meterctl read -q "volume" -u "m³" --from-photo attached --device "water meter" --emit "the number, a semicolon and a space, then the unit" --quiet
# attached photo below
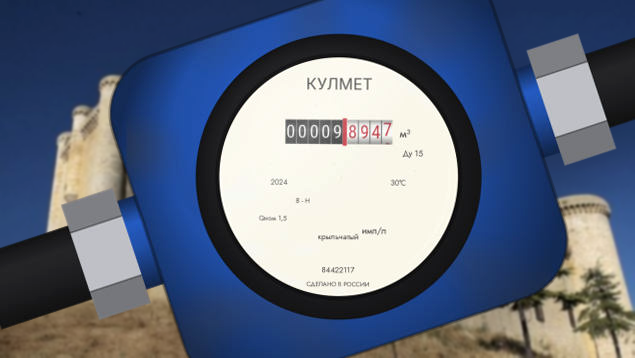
9.8947; m³
